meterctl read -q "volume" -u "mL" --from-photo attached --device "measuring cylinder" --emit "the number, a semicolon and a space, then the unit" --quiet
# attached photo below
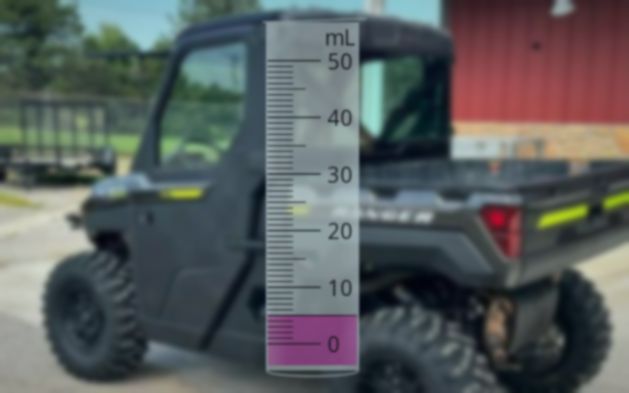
5; mL
